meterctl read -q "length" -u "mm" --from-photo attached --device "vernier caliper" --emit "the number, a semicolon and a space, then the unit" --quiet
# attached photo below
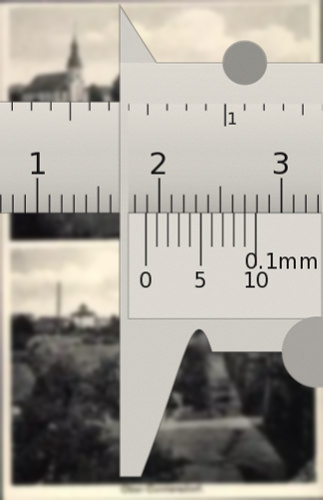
18.9; mm
